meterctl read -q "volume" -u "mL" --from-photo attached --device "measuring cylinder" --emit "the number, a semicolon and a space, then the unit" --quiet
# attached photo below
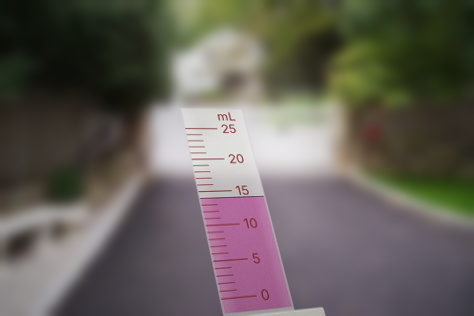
14; mL
